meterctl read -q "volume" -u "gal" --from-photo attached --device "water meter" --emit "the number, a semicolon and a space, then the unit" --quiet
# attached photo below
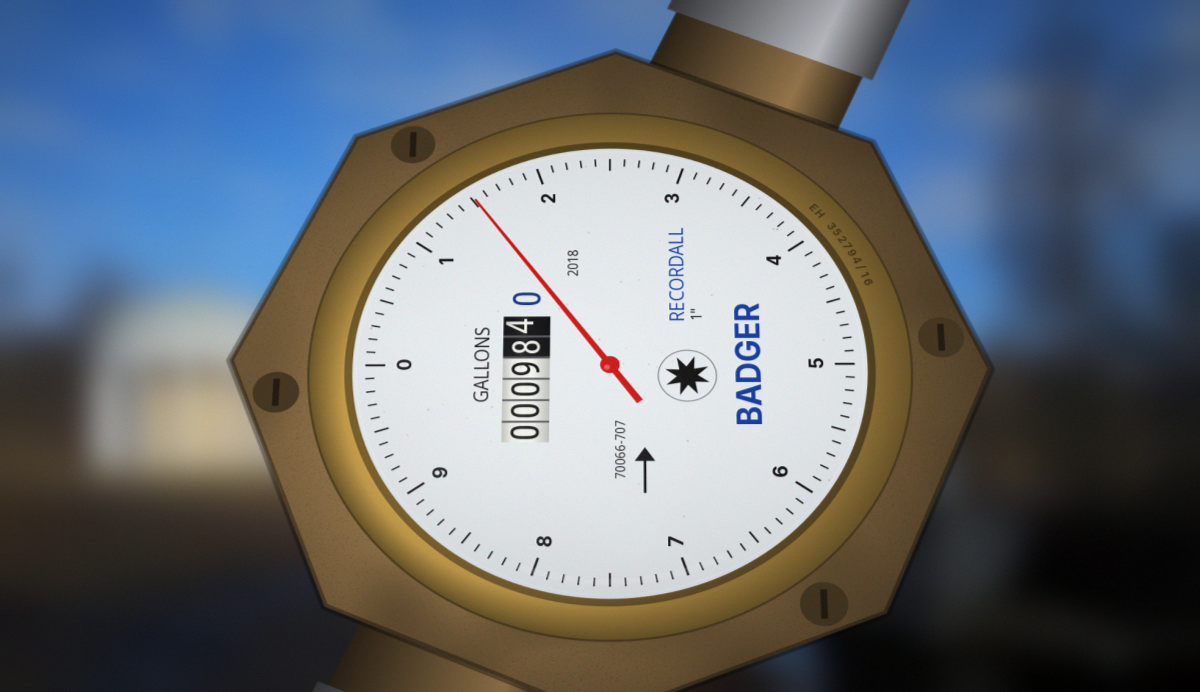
9841.5; gal
